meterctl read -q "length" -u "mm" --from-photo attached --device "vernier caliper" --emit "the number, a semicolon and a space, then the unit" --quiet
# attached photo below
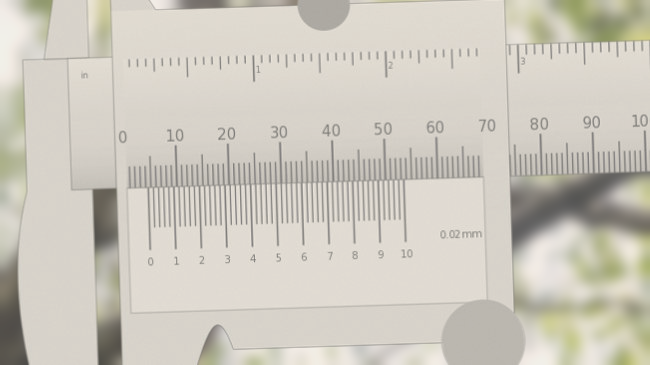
4.5; mm
